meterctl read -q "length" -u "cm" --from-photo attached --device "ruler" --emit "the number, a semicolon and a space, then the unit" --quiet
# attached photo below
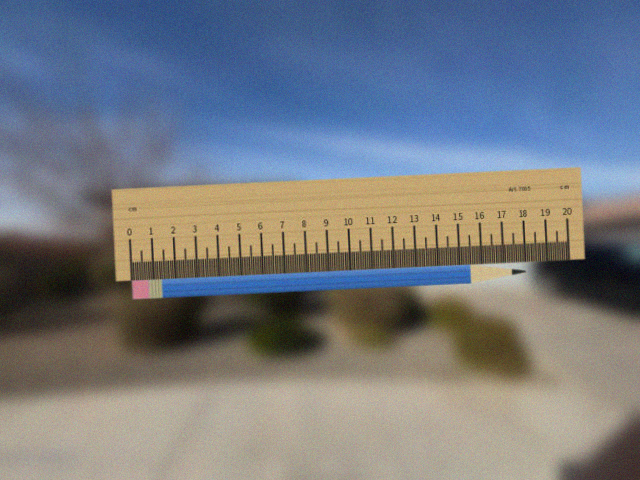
18; cm
